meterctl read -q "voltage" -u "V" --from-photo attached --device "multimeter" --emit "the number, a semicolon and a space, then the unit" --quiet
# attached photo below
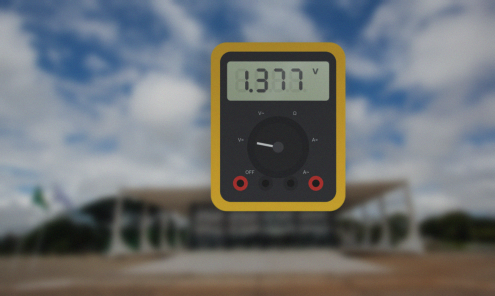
1.377; V
